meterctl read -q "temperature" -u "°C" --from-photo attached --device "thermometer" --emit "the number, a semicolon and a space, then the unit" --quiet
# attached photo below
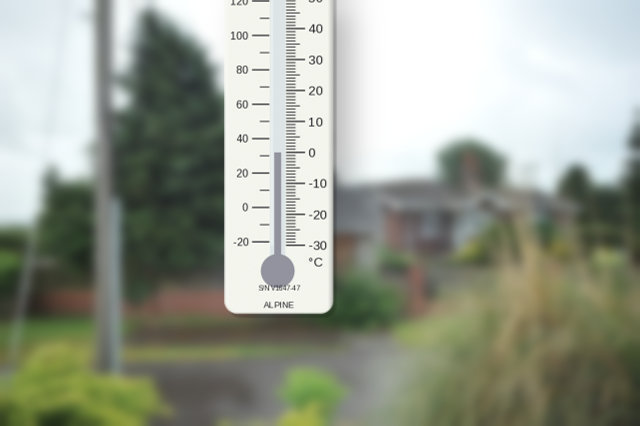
0; °C
